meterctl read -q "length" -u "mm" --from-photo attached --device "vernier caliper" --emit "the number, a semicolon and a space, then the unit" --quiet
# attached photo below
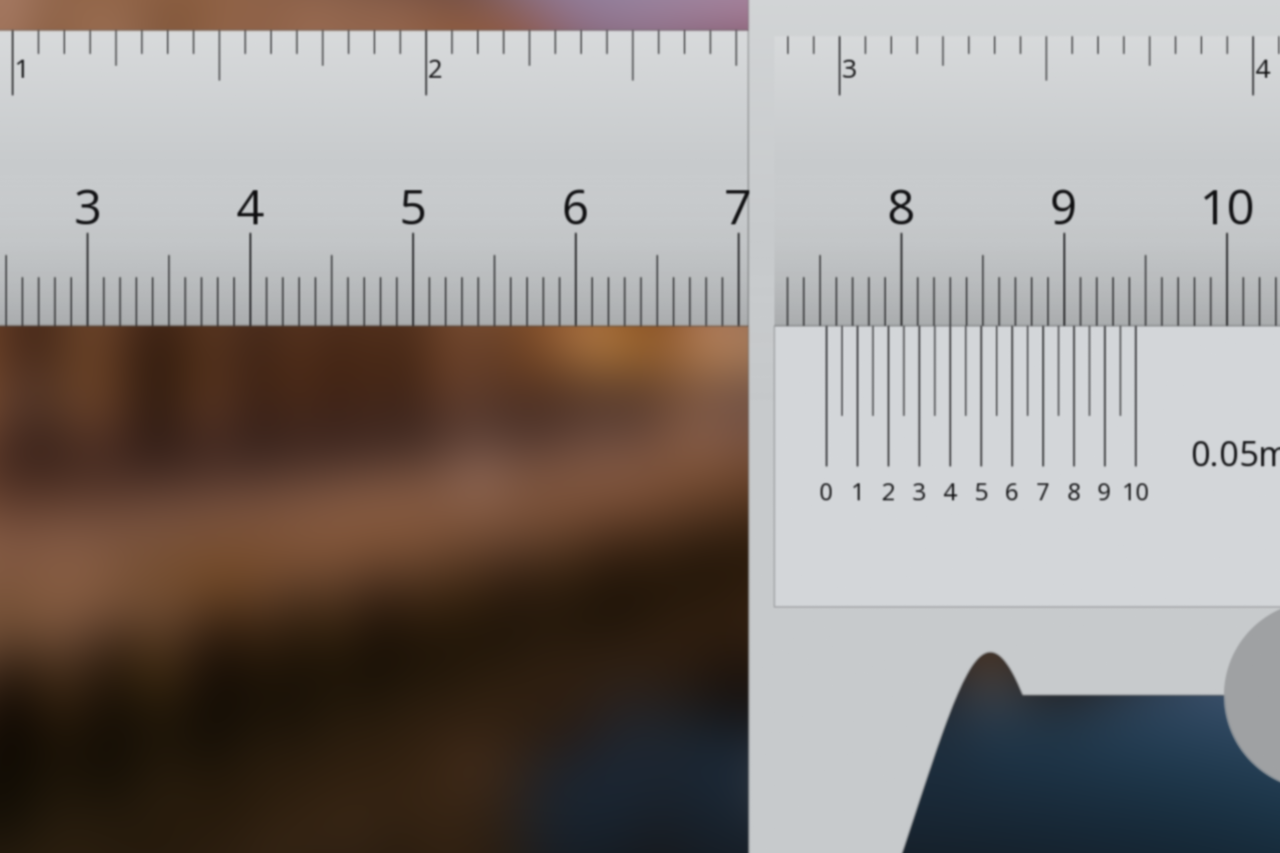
75.4; mm
